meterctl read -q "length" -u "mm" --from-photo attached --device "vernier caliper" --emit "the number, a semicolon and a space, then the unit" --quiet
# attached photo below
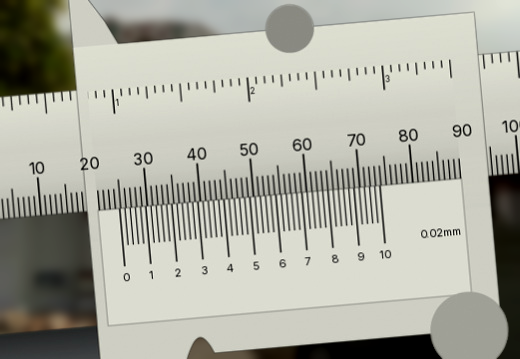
24.8; mm
